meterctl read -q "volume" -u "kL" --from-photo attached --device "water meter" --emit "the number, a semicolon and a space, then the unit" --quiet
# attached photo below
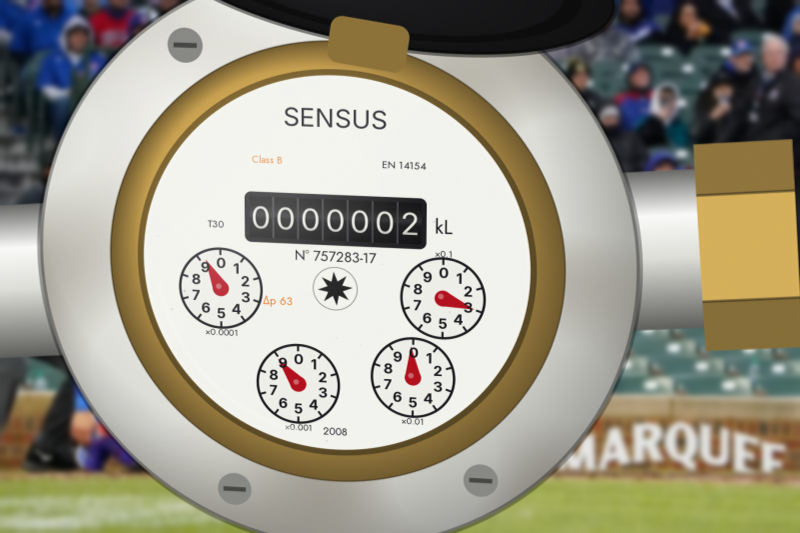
2.2989; kL
